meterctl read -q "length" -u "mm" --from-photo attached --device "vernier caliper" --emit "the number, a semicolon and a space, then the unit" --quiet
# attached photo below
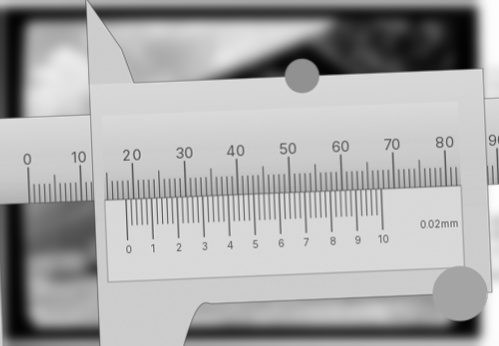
18.5; mm
